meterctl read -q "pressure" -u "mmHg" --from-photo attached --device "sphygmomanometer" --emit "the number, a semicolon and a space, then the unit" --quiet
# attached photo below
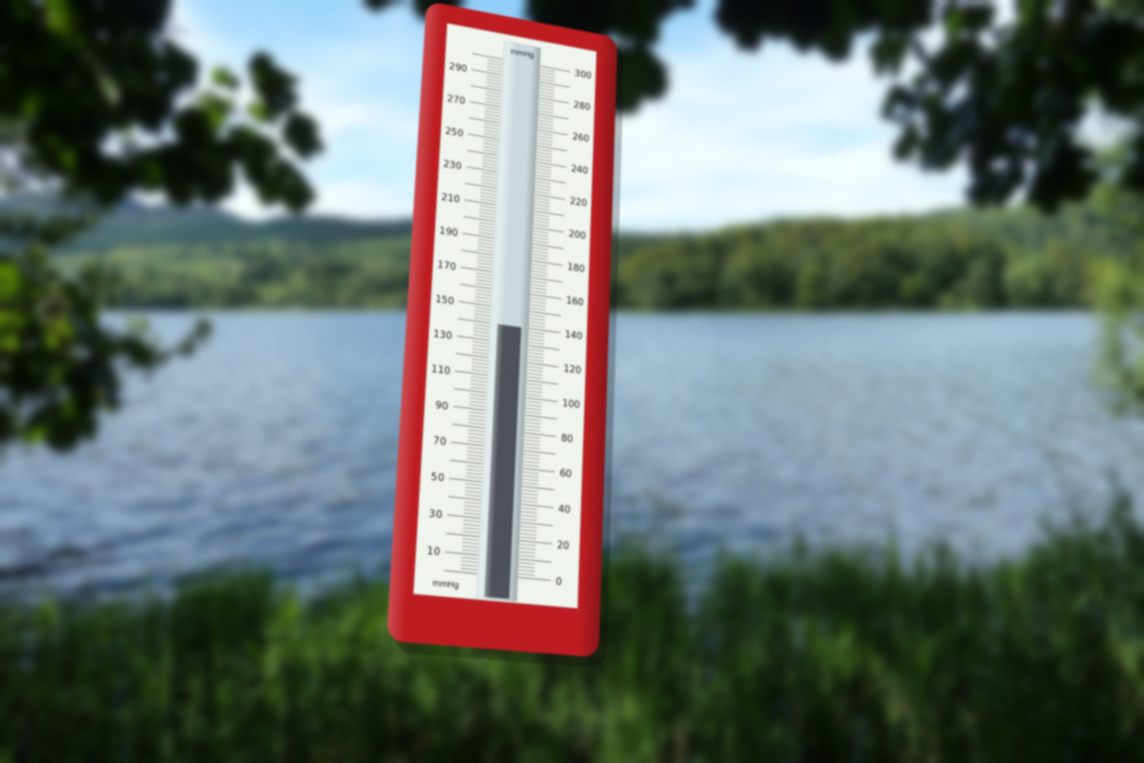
140; mmHg
